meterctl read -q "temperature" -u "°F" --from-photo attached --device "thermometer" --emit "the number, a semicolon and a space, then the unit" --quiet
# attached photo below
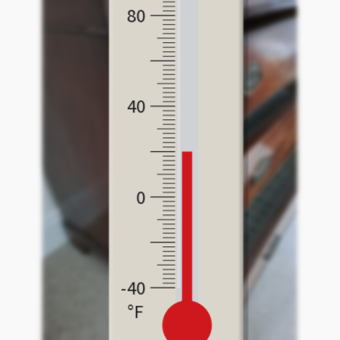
20; °F
